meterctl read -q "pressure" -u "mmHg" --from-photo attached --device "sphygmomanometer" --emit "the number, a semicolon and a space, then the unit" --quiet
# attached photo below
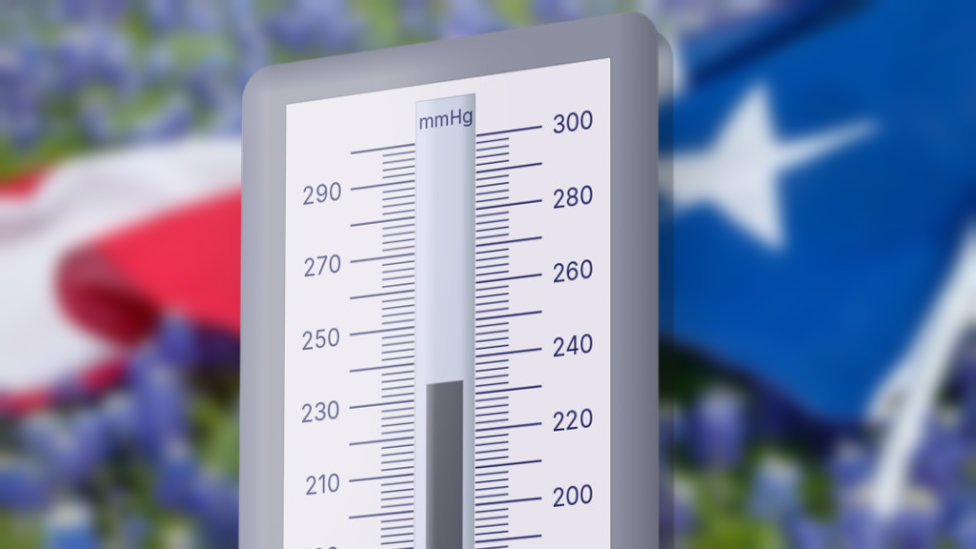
234; mmHg
